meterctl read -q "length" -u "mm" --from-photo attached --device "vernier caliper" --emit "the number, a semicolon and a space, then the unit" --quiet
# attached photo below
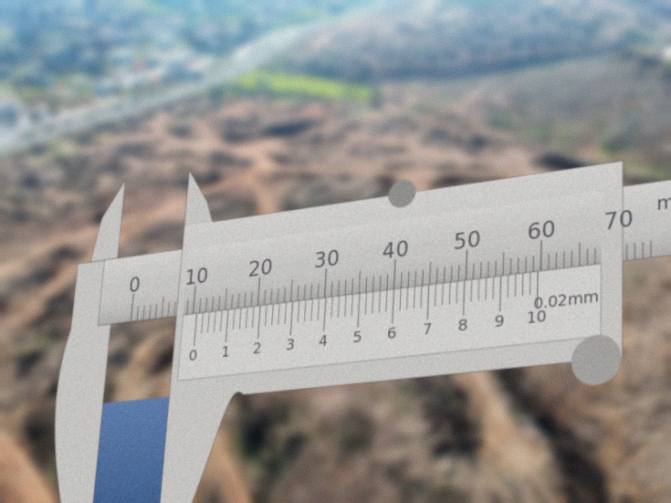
10.6; mm
